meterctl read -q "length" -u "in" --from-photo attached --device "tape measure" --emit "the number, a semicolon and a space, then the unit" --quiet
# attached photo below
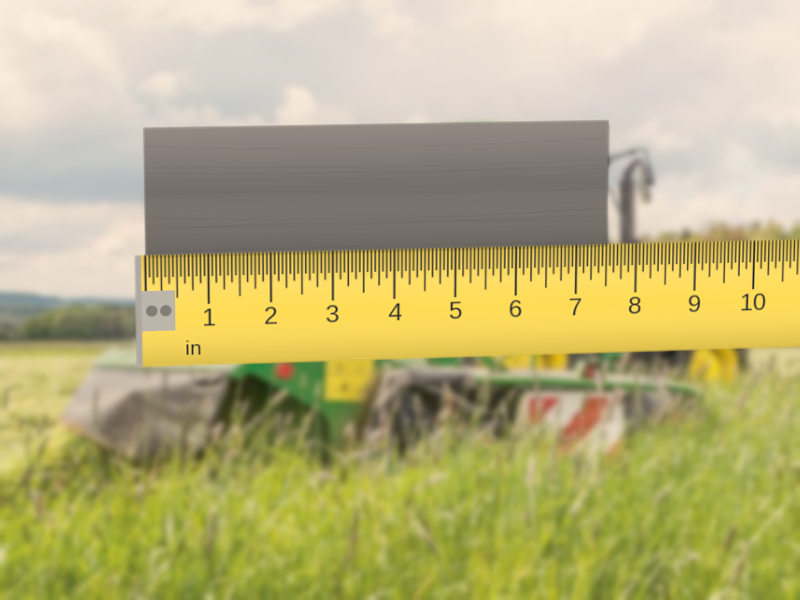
7.5; in
